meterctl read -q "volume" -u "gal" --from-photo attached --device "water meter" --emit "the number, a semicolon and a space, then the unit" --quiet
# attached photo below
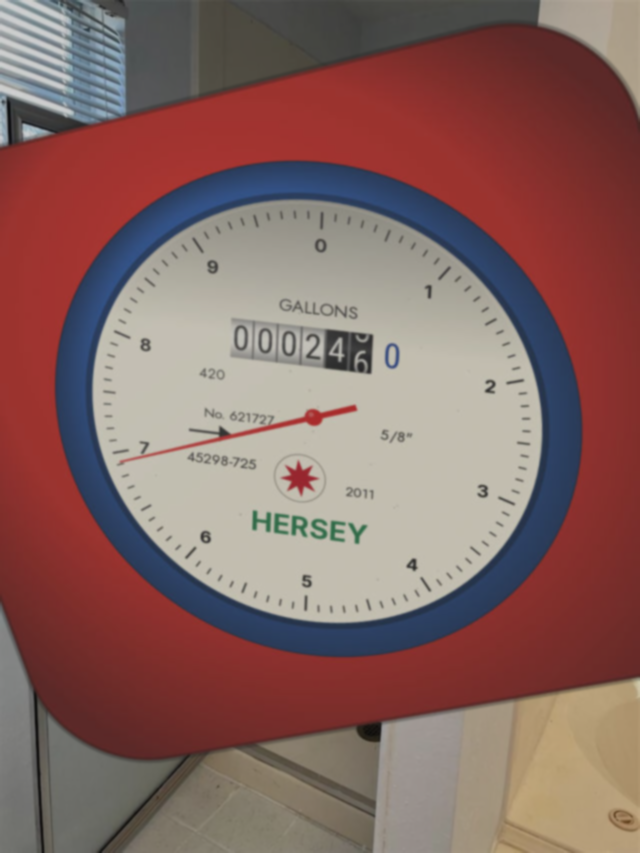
2456.9; gal
